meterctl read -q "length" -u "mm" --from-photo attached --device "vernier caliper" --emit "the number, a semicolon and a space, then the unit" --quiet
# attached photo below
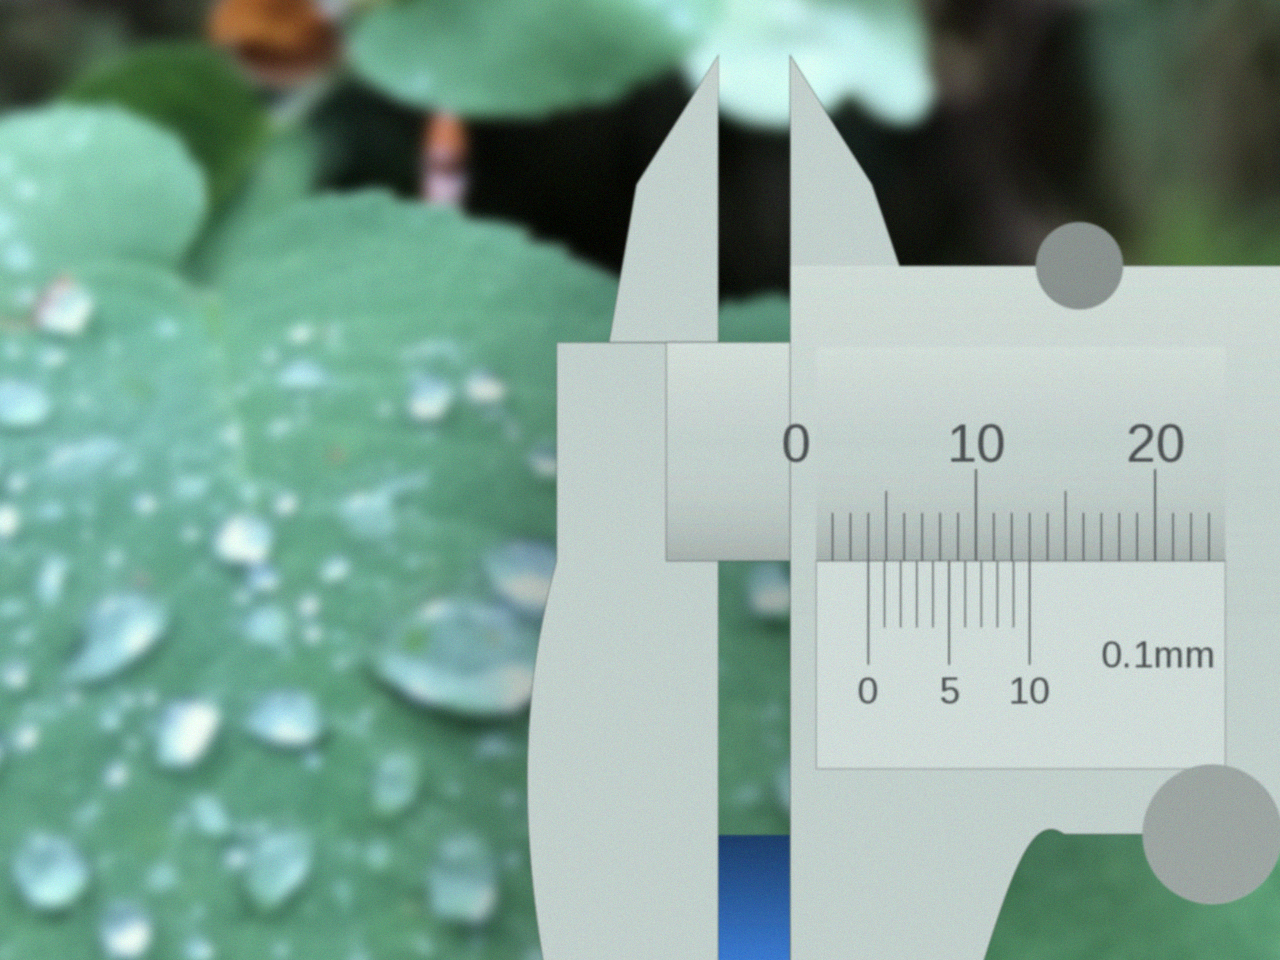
4.0; mm
